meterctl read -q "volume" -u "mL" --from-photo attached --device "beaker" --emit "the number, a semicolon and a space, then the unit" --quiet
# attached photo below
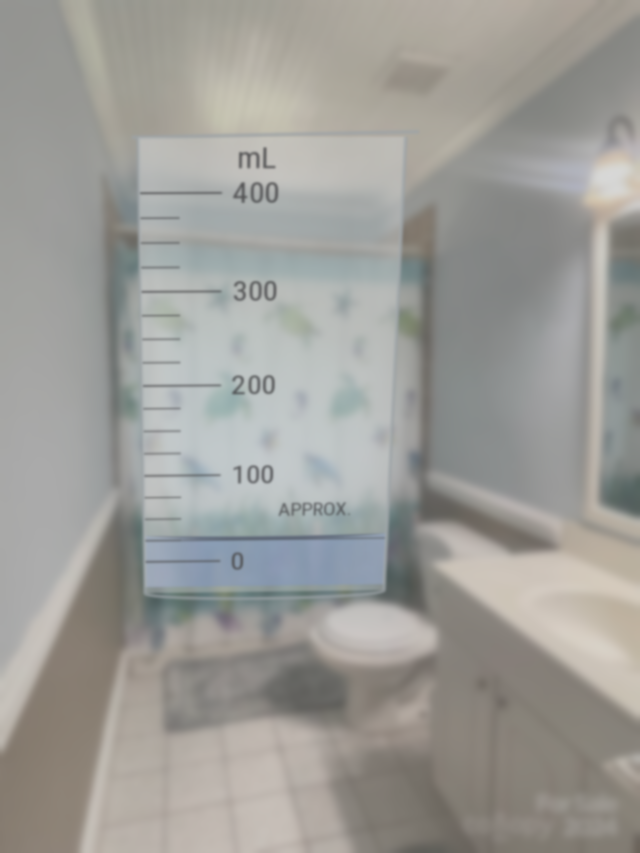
25; mL
